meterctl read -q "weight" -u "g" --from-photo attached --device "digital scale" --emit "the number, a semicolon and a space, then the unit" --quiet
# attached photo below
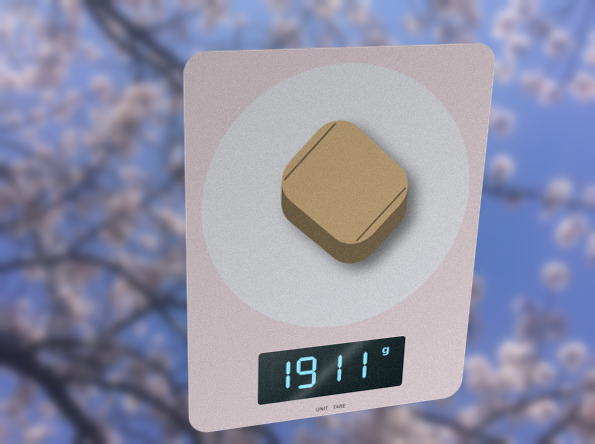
1911; g
